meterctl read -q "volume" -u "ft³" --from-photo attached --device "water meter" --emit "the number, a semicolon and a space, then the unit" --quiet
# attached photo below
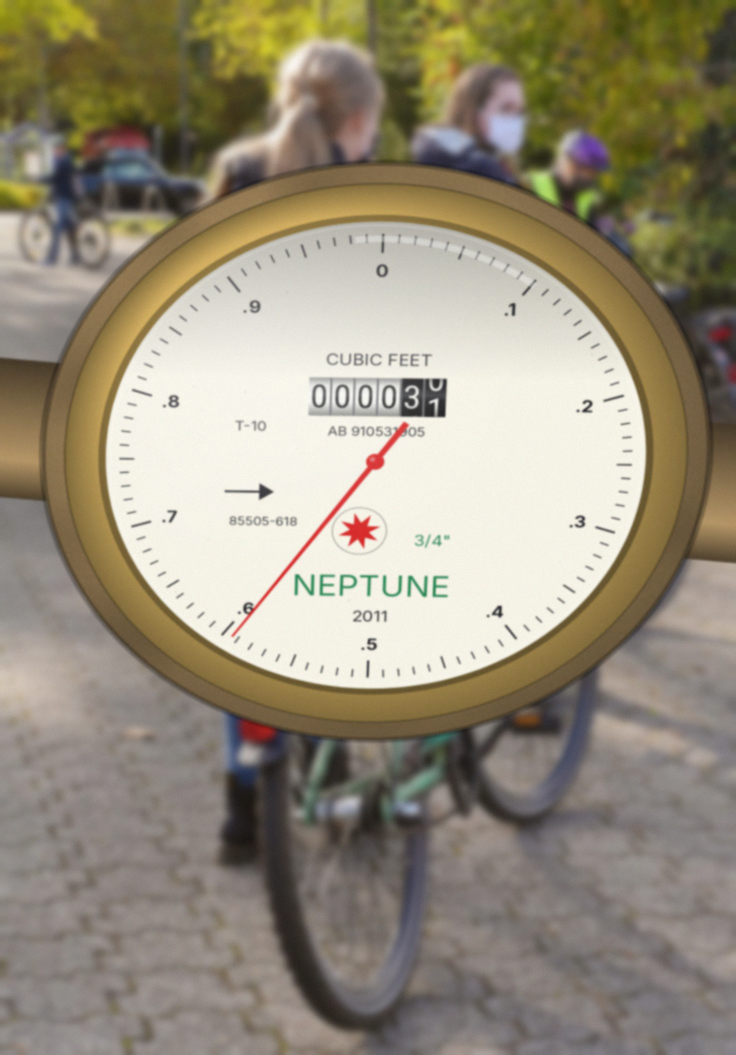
30.59; ft³
